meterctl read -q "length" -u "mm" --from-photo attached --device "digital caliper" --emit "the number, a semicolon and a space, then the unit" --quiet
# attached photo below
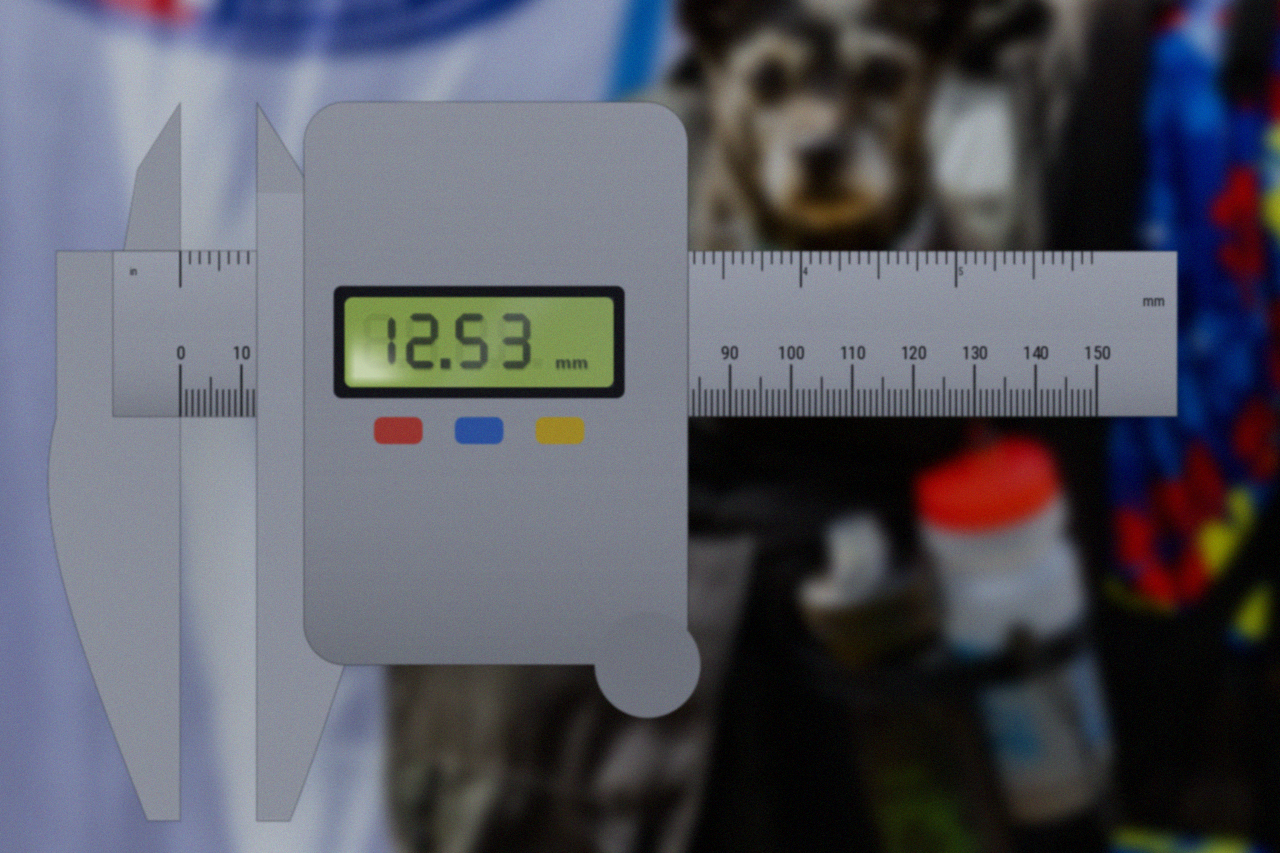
12.53; mm
